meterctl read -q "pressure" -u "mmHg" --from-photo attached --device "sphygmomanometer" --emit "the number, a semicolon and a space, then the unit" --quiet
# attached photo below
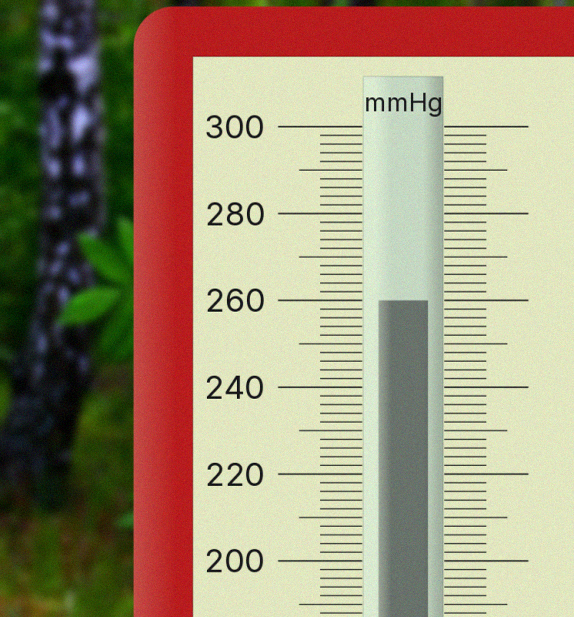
260; mmHg
